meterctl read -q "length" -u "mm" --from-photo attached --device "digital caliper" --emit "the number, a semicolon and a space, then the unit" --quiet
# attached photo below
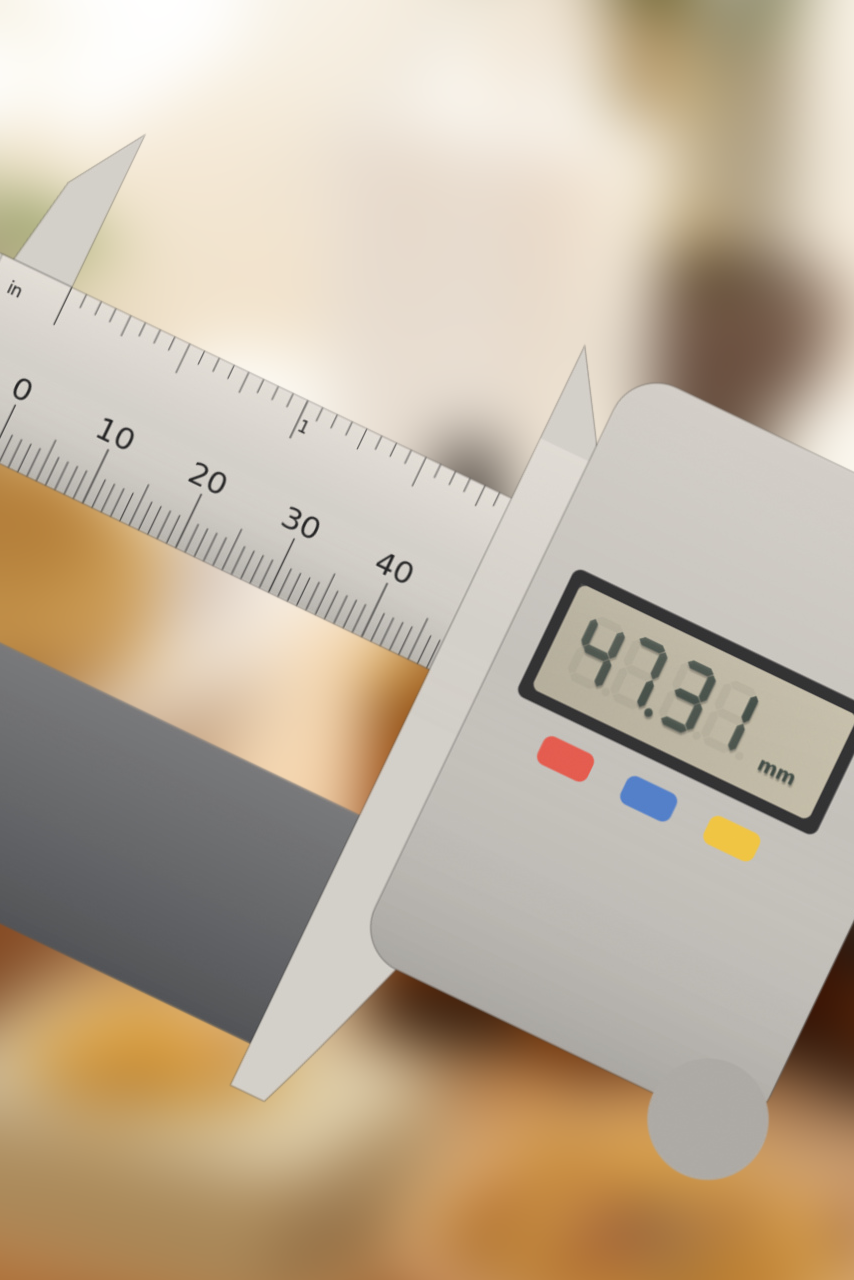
47.31; mm
